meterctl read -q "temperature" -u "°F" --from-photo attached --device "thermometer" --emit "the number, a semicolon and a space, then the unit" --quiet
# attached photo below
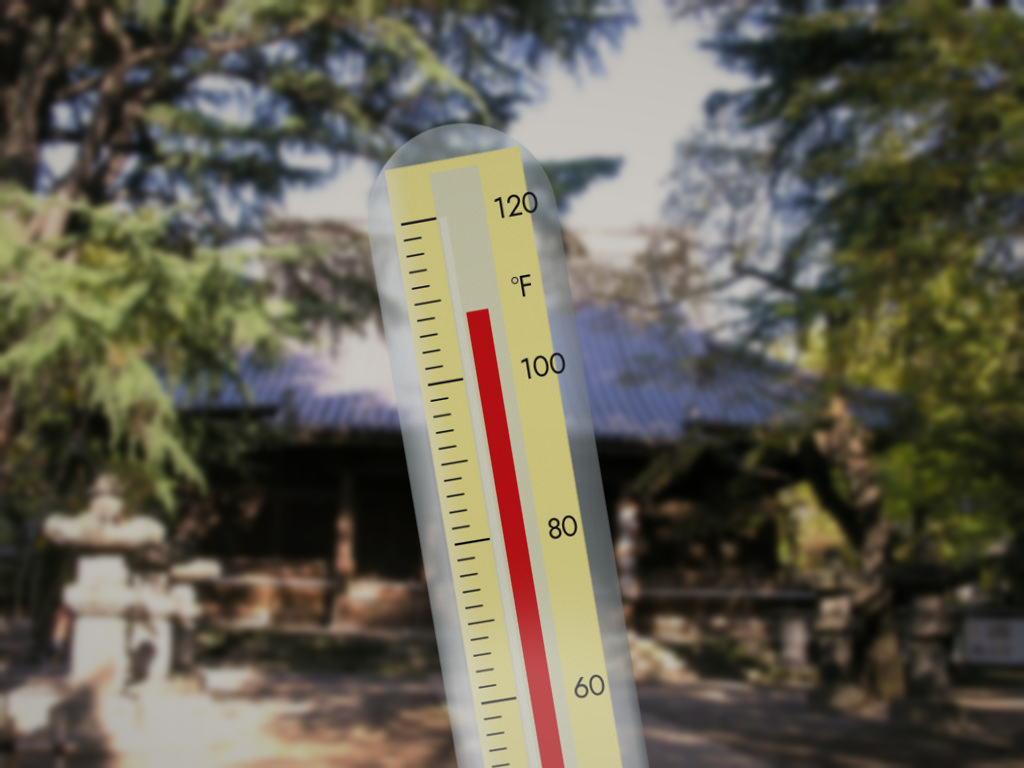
108; °F
